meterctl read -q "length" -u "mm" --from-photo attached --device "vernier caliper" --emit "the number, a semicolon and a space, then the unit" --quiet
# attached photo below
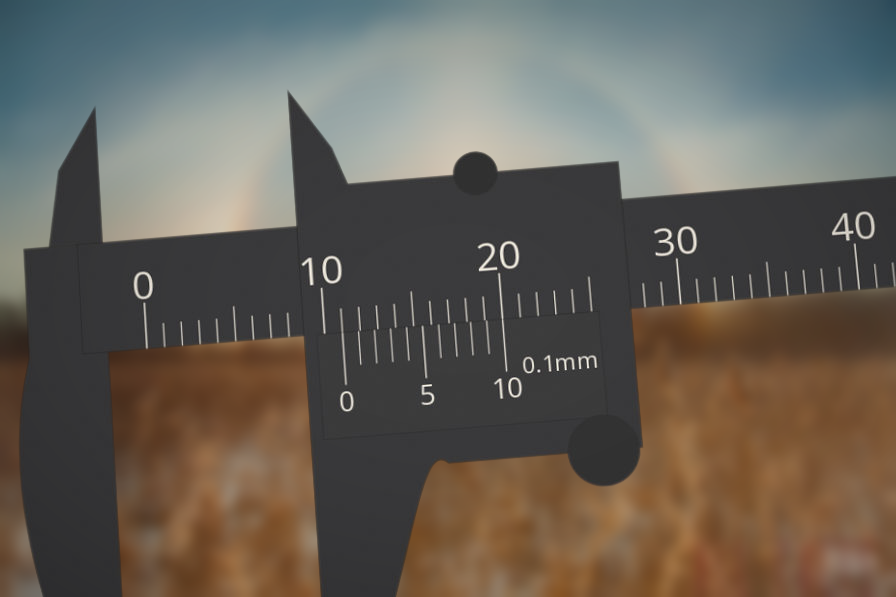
11.0; mm
